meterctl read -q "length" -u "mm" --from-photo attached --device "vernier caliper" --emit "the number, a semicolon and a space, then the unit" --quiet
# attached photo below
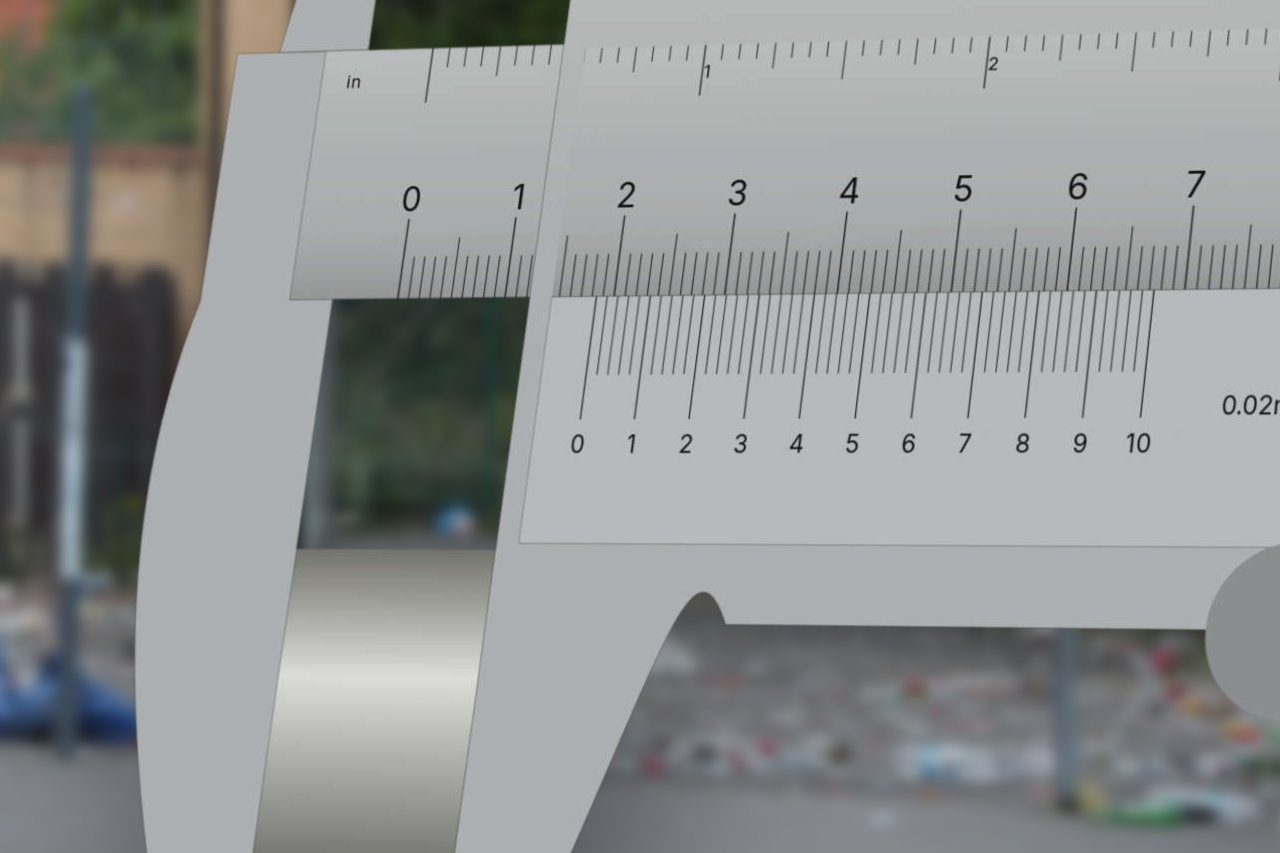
18.4; mm
